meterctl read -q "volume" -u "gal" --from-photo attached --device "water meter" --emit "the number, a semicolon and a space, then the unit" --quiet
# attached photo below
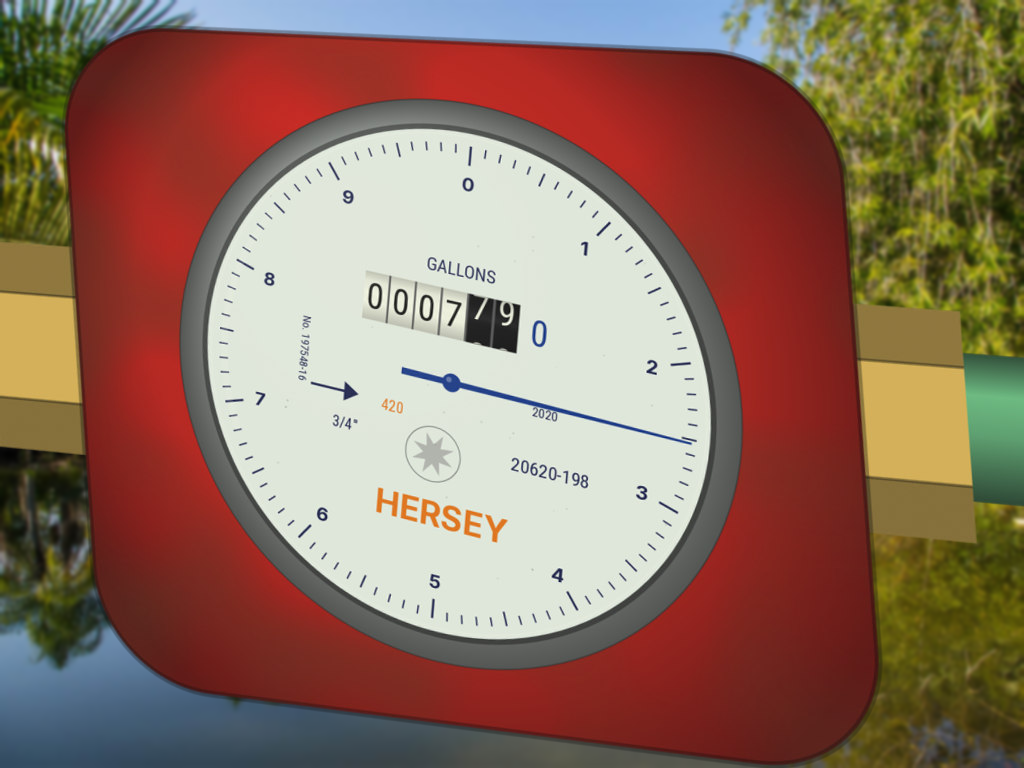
7792.5; gal
